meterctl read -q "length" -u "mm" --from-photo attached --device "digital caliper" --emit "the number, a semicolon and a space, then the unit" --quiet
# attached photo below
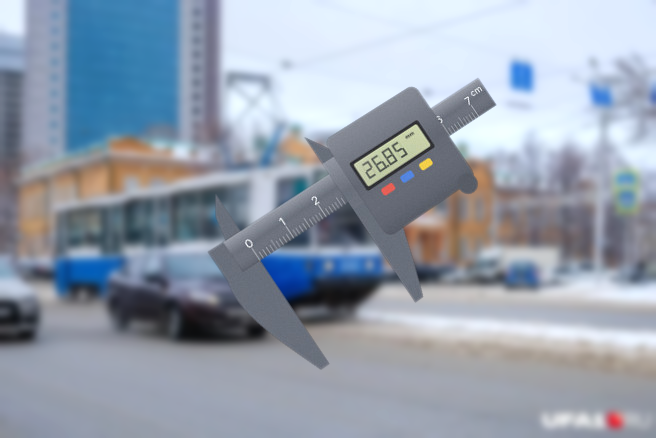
26.85; mm
